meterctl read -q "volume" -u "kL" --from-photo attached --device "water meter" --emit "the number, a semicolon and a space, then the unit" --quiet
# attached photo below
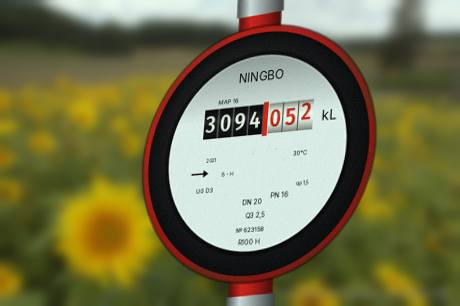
3094.052; kL
